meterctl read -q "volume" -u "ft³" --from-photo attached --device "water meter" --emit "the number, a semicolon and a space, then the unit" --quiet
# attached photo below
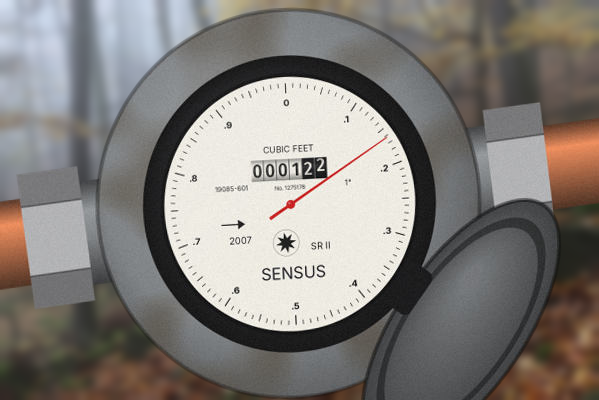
122.16; ft³
